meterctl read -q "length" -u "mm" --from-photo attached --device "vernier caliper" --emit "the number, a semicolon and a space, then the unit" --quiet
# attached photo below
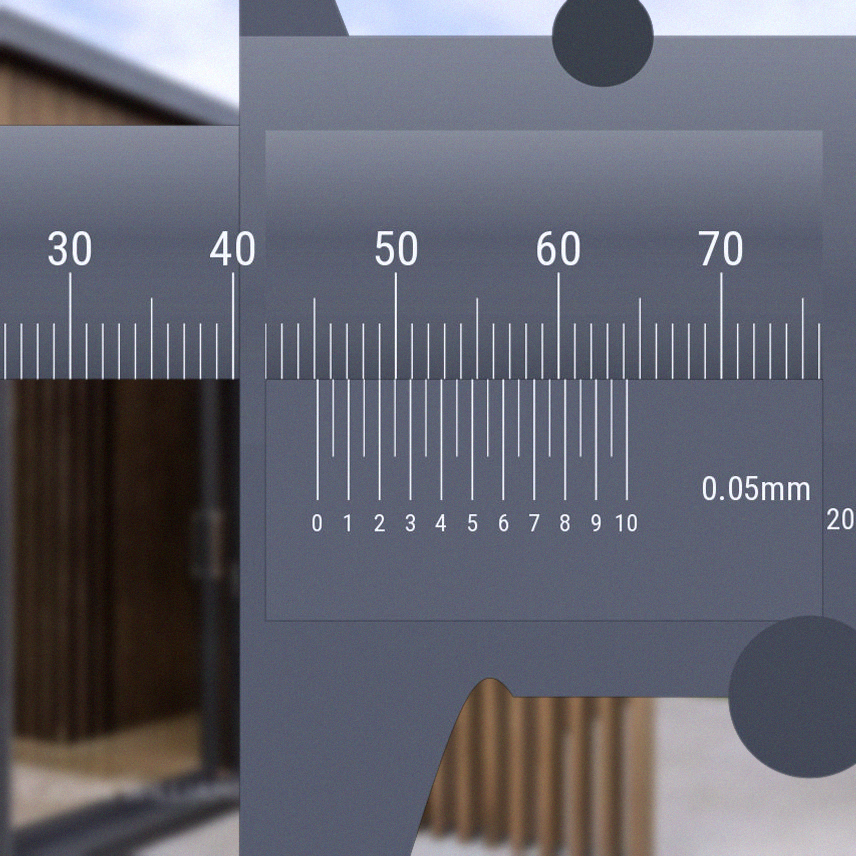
45.2; mm
